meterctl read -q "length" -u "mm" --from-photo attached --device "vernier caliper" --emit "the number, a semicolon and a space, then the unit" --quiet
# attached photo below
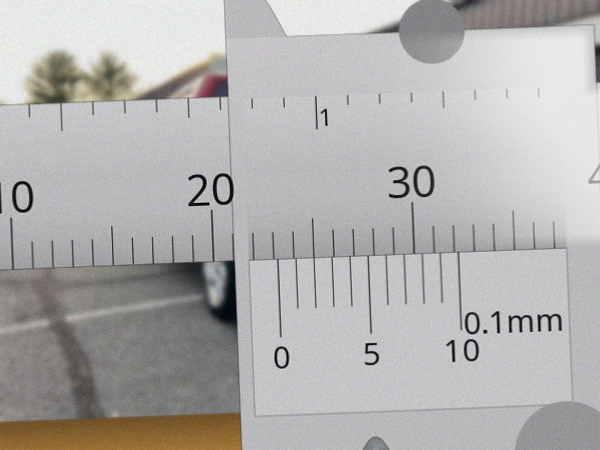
23.2; mm
